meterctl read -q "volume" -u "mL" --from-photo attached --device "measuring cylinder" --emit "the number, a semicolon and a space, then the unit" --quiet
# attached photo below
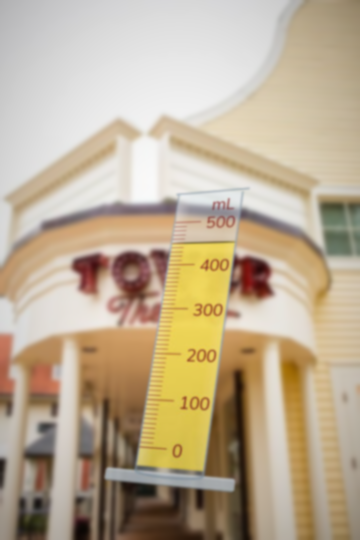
450; mL
